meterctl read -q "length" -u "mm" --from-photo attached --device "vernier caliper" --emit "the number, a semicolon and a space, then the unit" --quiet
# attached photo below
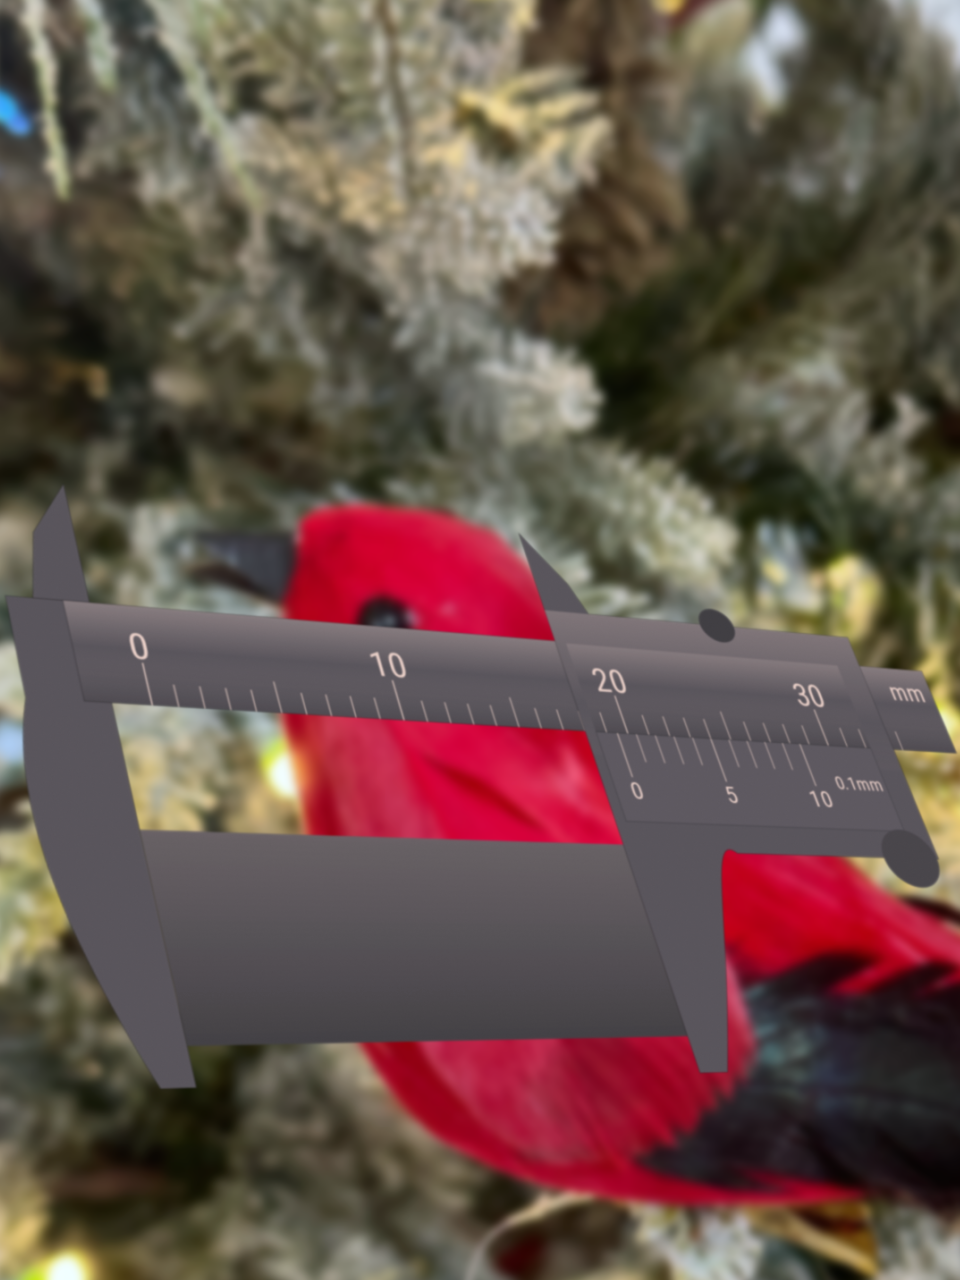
19.5; mm
